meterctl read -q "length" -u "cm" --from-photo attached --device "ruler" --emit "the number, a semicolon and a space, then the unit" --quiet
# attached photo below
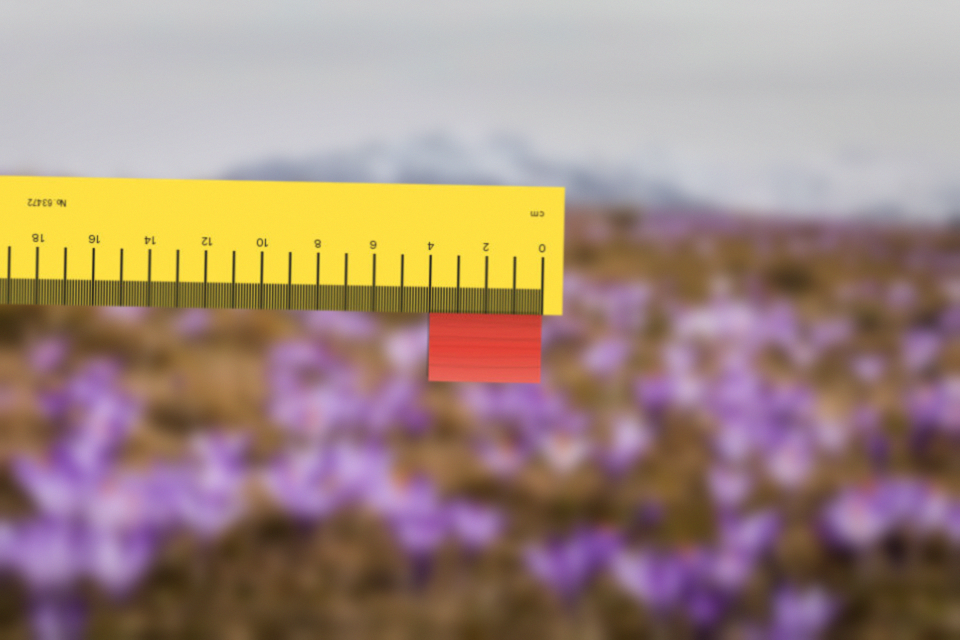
4; cm
